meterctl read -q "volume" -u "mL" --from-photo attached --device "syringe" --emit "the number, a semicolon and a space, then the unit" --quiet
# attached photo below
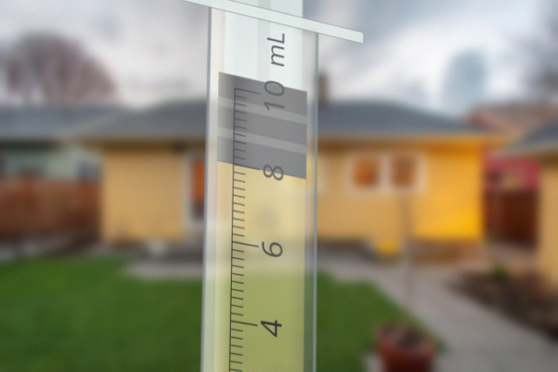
8; mL
